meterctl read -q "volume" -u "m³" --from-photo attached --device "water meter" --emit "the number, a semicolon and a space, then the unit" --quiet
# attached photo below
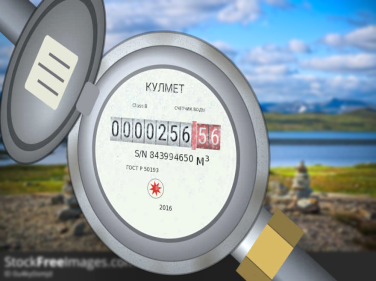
256.56; m³
